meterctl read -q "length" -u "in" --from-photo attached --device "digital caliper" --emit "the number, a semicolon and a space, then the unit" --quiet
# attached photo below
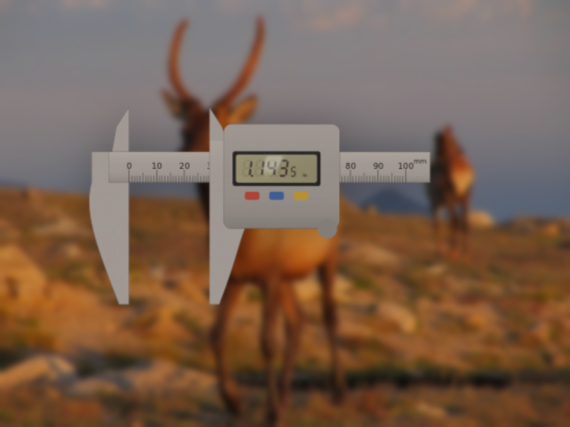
1.1435; in
